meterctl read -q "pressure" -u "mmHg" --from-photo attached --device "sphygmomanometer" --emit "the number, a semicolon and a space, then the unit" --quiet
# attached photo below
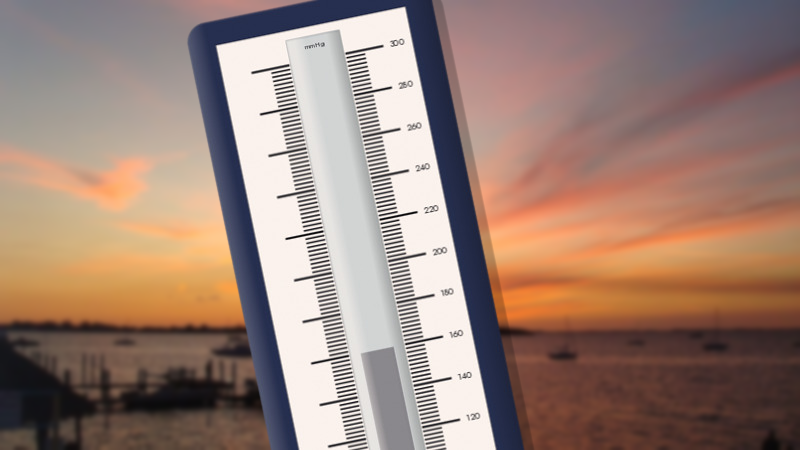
160; mmHg
